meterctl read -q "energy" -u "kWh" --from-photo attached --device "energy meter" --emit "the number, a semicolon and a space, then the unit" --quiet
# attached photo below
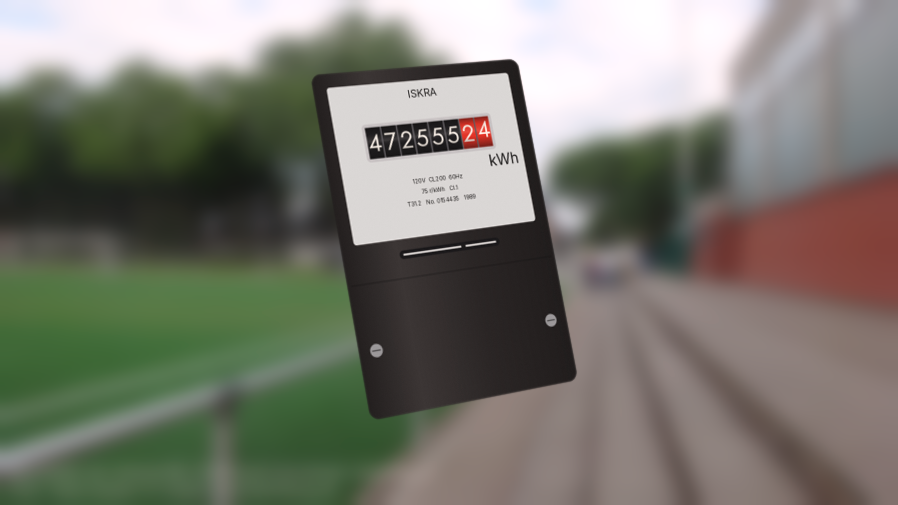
472555.24; kWh
